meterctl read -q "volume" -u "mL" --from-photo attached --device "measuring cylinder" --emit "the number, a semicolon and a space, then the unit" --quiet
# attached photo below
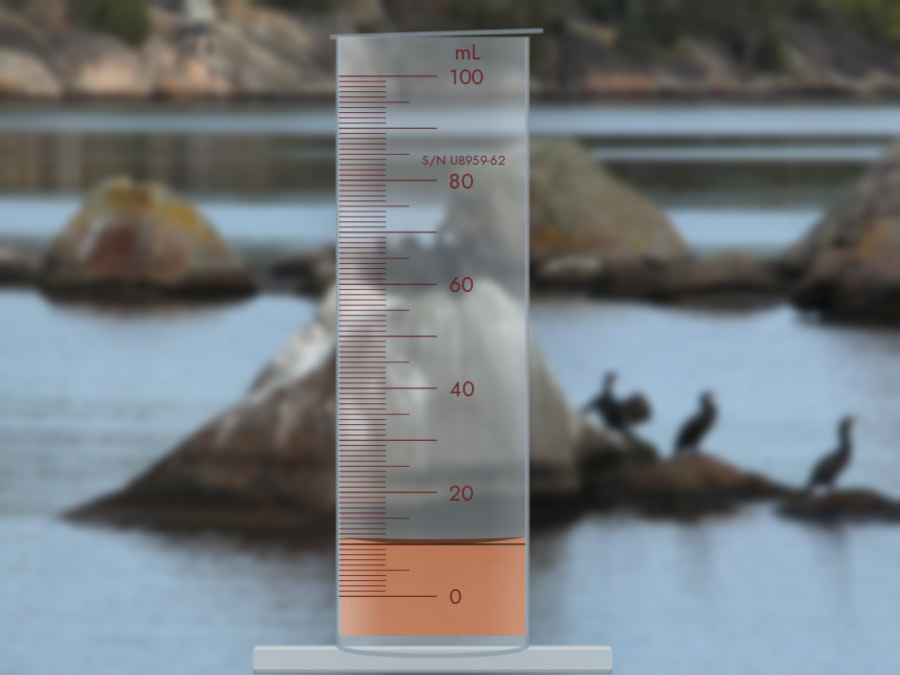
10; mL
